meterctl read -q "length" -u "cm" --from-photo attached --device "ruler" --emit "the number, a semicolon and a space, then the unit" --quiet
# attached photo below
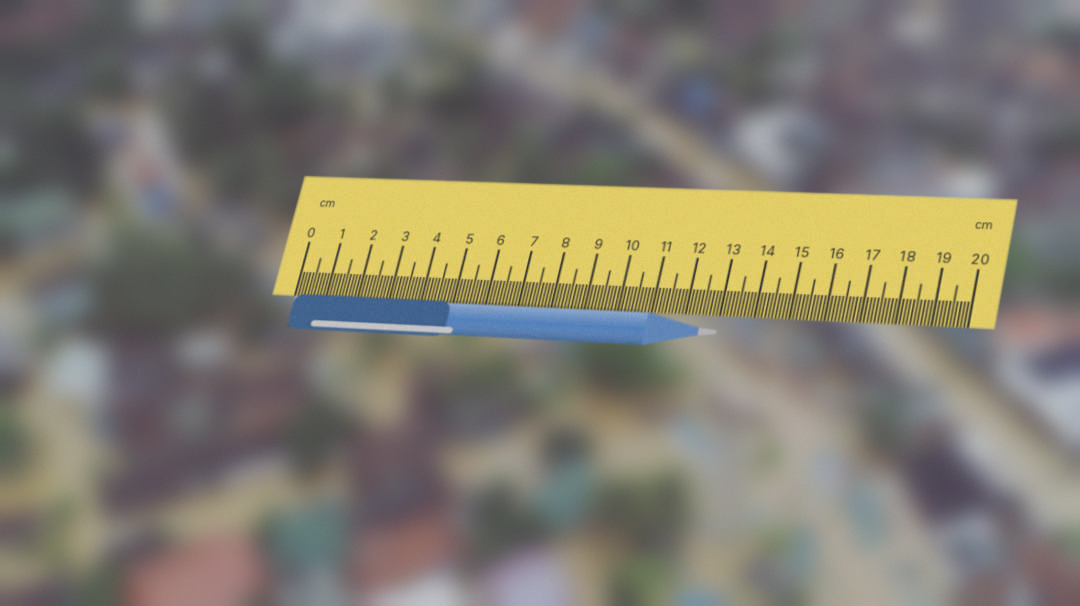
13; cm
